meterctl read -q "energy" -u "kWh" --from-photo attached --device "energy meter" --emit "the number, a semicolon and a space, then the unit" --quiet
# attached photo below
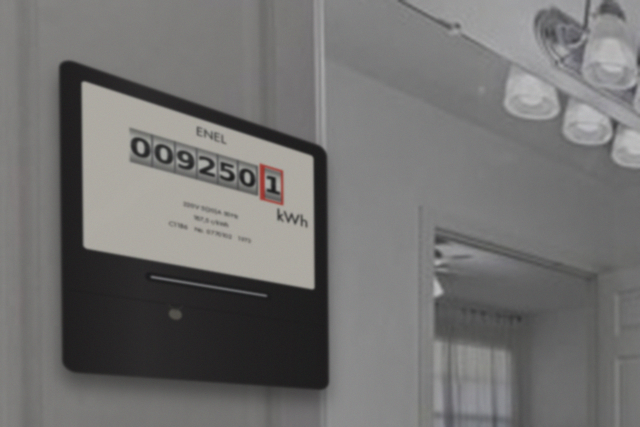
9250.1; kWh
